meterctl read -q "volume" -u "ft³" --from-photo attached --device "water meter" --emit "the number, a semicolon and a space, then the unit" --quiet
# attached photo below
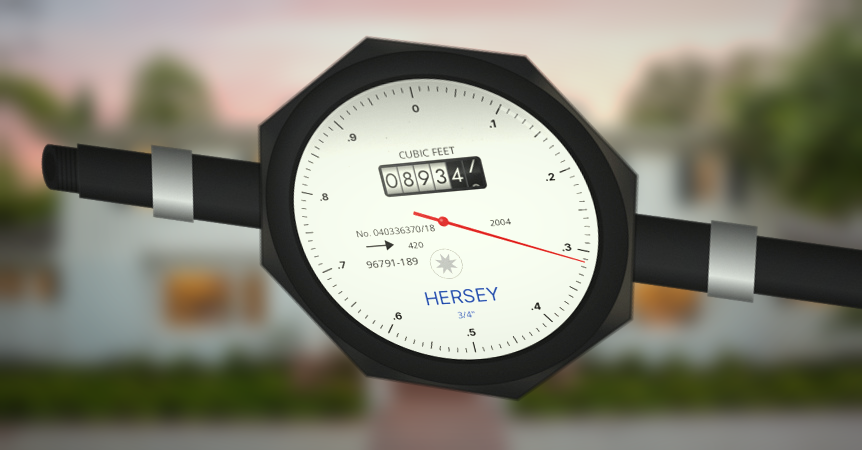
89347.31; ft³
